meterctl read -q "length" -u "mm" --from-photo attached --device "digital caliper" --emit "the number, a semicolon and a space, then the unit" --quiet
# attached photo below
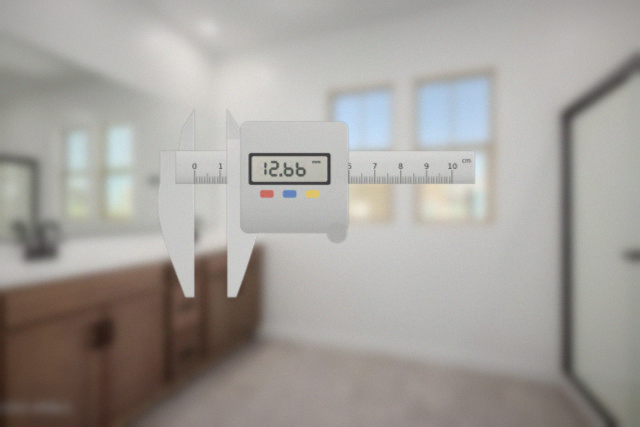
12.66; mm
